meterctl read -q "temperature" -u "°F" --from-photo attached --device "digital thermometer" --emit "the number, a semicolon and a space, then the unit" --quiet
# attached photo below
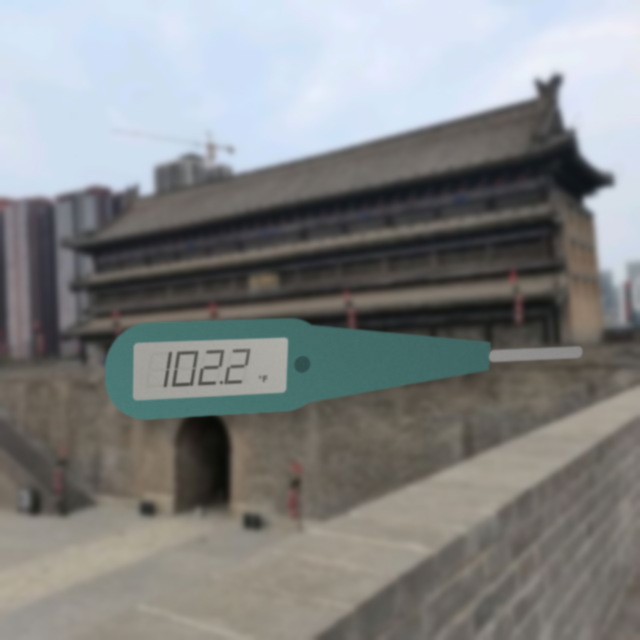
102.2; °F
